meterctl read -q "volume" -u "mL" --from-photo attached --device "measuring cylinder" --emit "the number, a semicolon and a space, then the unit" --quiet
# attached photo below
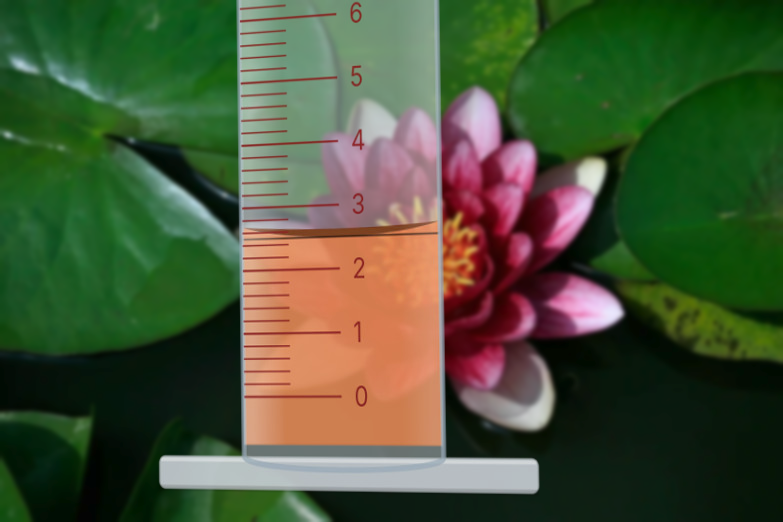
2.5; mL
